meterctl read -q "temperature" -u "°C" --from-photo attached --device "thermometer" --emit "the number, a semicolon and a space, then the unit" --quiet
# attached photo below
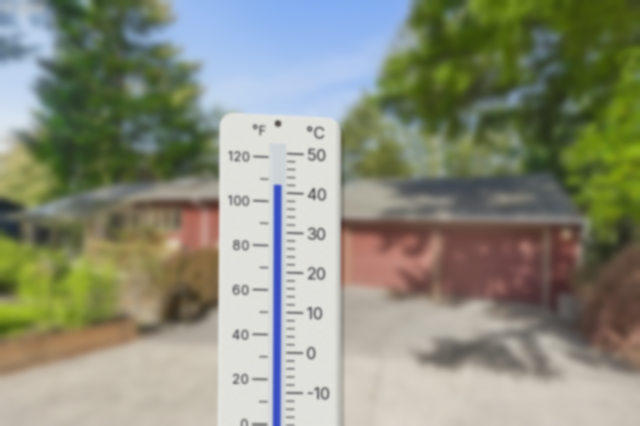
42; °C
